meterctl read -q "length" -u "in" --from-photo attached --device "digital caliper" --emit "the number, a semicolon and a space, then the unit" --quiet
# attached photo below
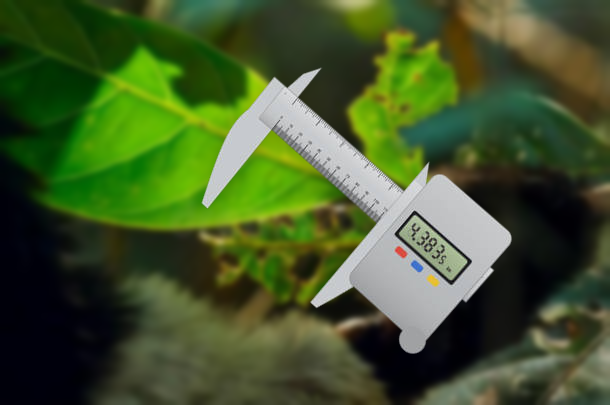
4.3835; in
